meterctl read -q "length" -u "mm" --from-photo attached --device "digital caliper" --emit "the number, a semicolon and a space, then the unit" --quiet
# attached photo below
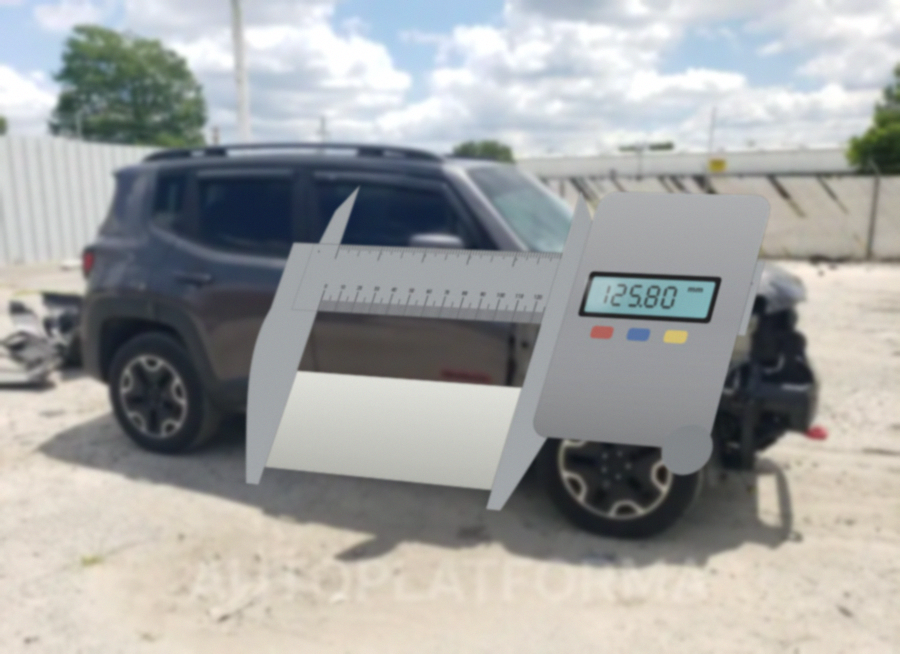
125.80; mm
